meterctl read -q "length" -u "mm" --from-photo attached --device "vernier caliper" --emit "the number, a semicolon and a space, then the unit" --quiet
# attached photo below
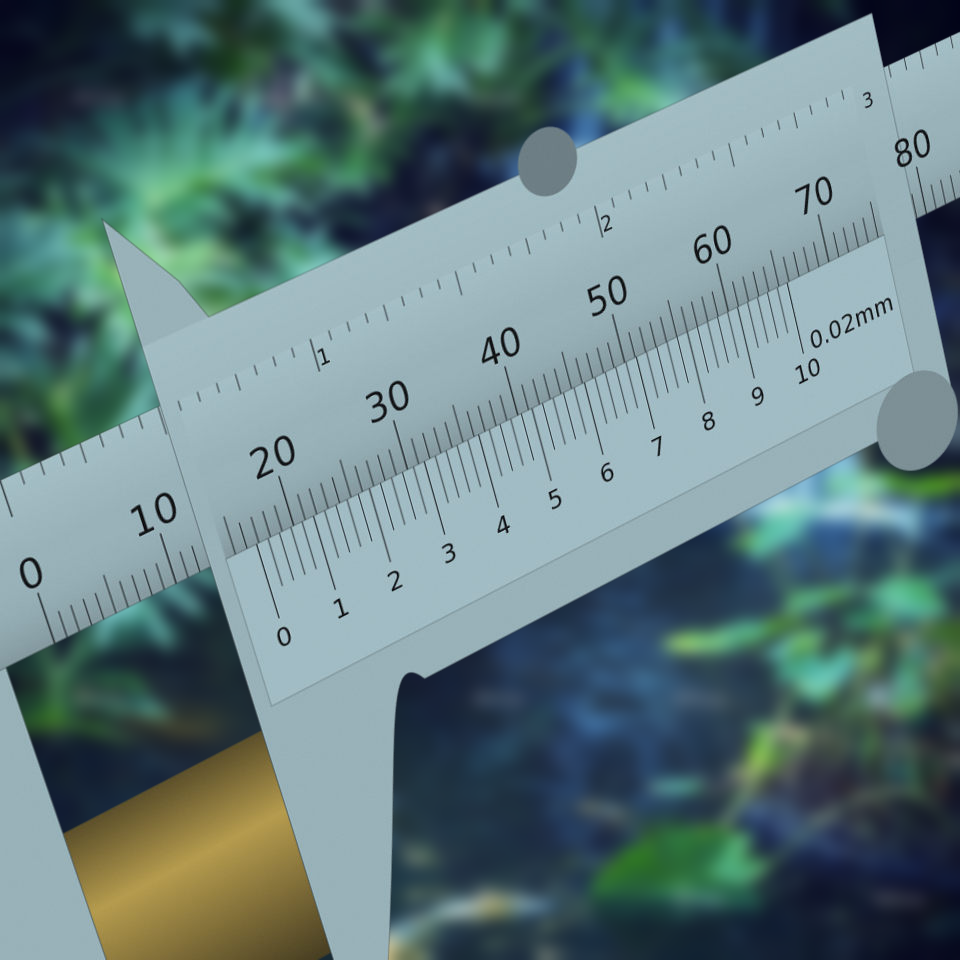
16.8; mm
